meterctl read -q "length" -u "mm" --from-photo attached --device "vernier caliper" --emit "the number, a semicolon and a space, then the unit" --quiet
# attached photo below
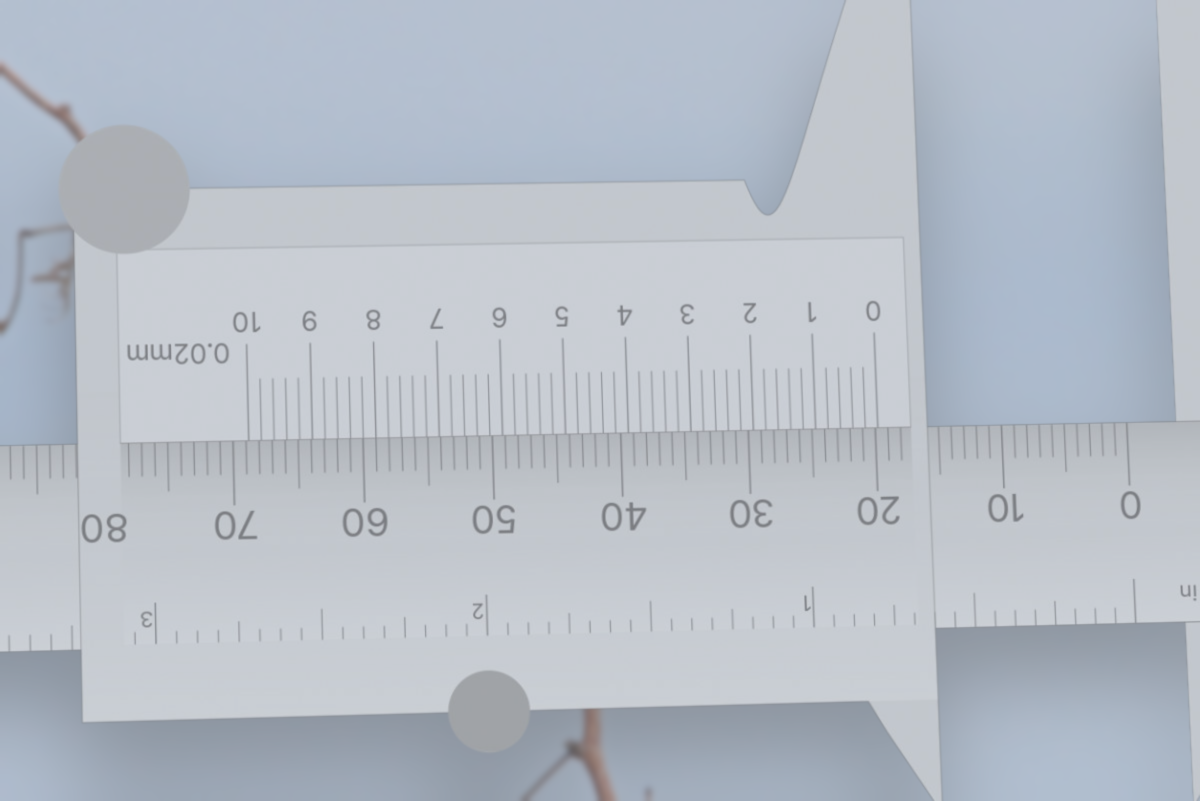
19.8; mm
